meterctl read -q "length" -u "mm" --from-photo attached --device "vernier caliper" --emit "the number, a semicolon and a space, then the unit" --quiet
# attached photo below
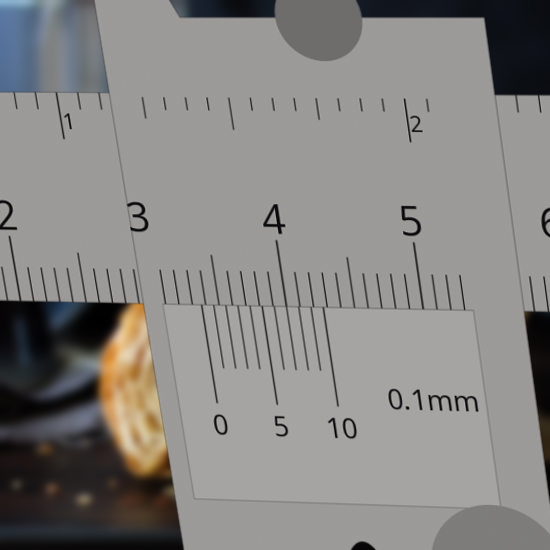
33.7; mm
